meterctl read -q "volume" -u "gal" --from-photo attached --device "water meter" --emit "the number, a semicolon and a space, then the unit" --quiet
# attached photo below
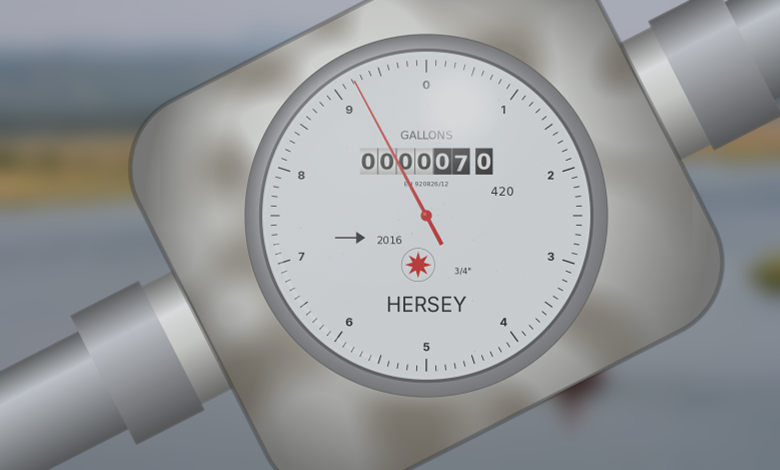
69.2; gal
